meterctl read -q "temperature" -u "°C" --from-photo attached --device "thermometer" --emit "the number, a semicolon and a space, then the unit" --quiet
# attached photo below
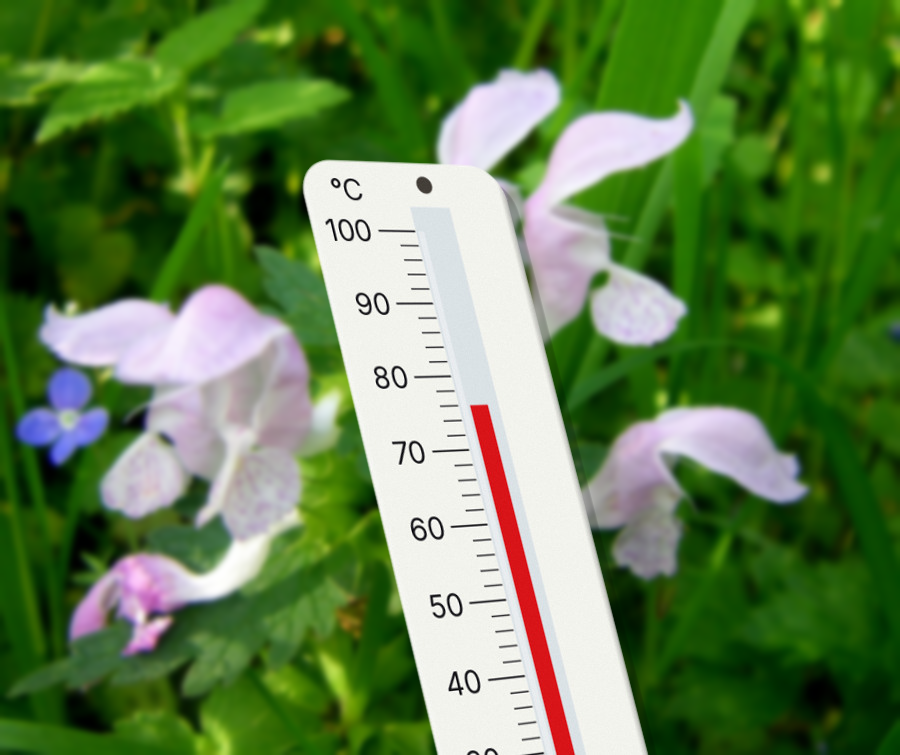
76; °C
